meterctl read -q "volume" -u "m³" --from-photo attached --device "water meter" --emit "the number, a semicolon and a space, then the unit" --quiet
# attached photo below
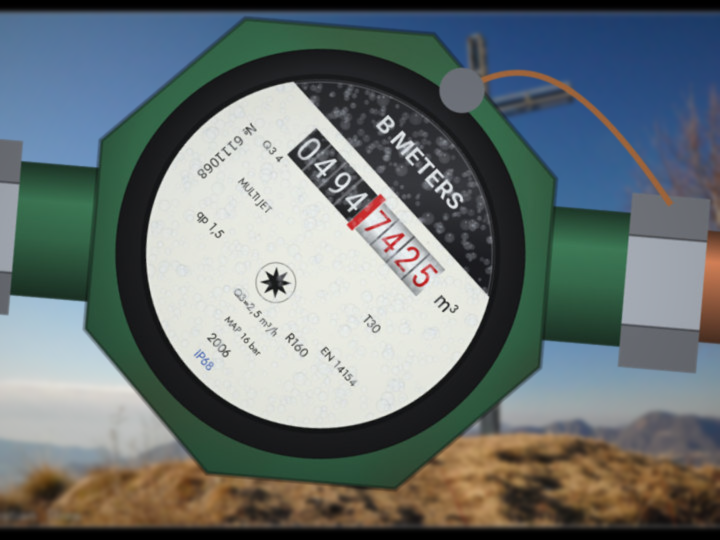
494.7425; m³
